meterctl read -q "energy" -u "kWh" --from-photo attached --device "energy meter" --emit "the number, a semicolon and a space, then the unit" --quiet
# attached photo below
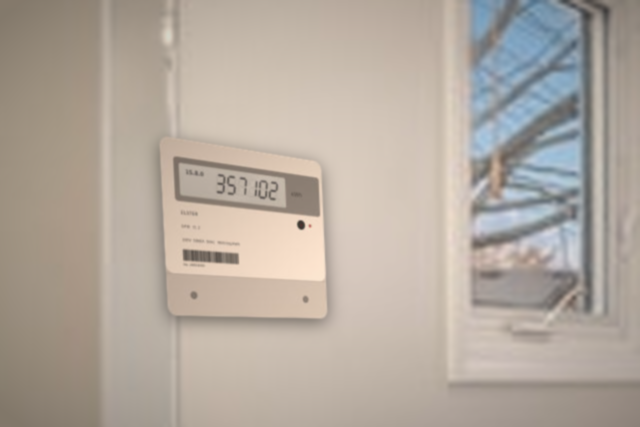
357102; kWh
